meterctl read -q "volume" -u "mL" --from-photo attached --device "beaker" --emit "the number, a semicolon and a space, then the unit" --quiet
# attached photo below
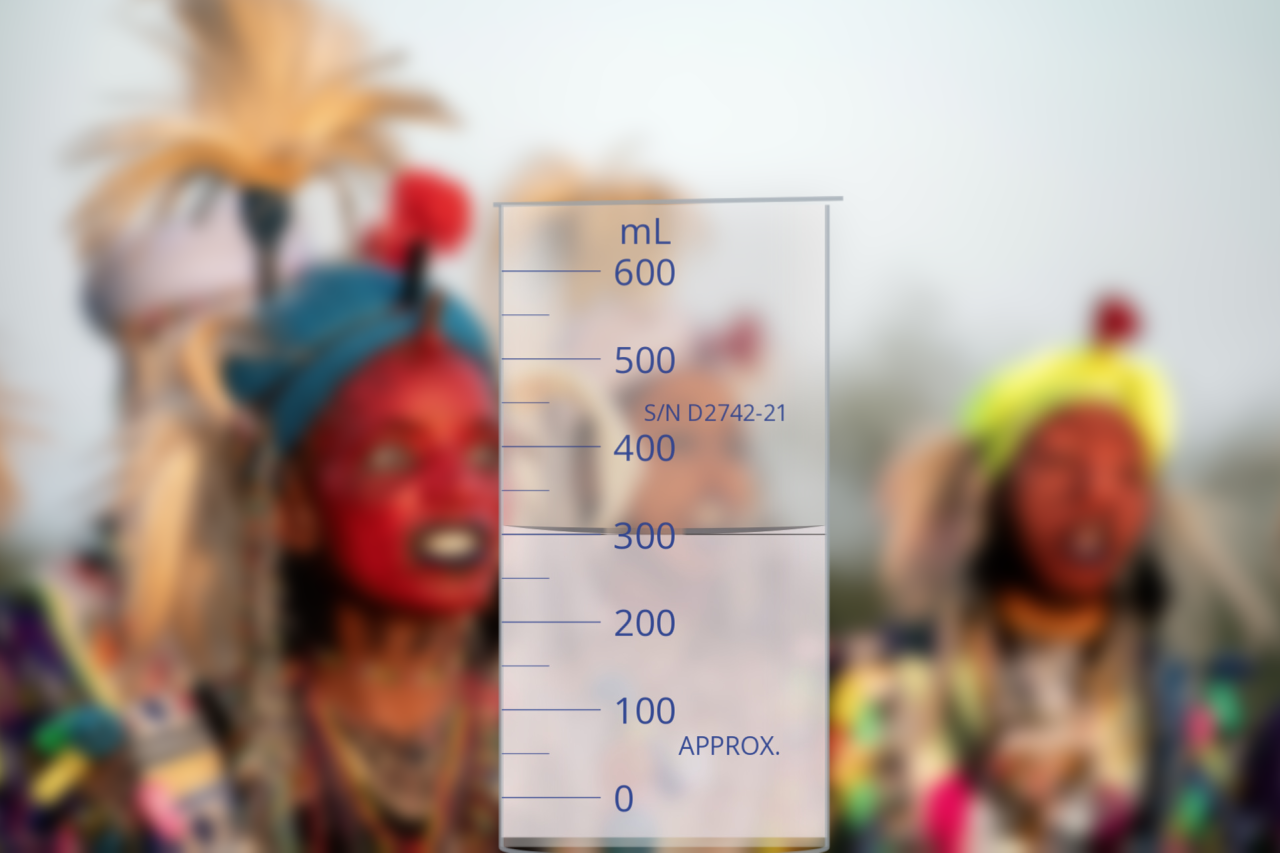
300; mL
